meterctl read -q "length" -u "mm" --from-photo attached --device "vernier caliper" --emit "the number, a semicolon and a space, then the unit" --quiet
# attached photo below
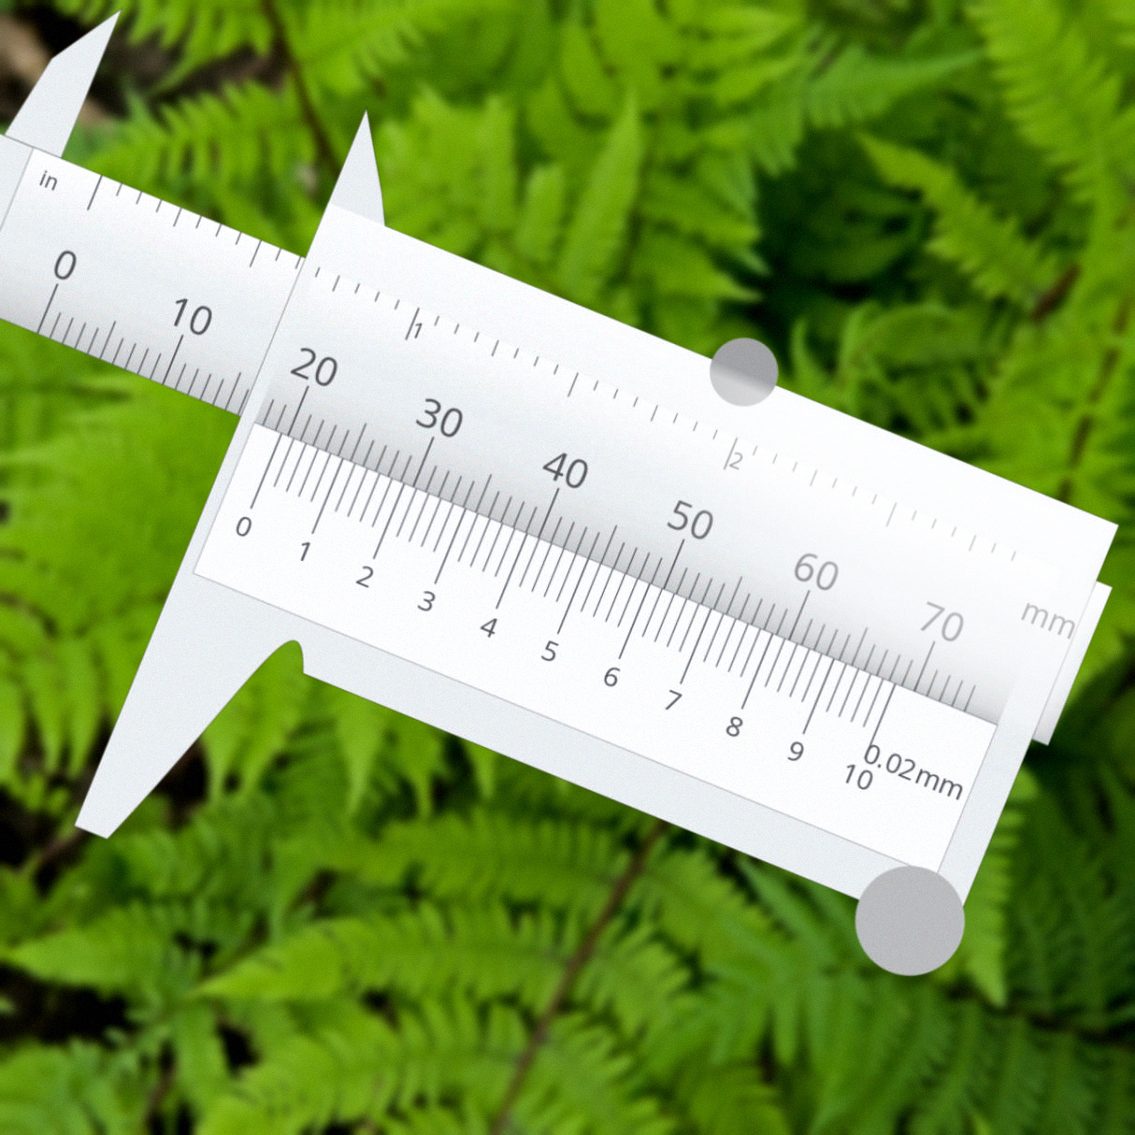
19.5; mm
